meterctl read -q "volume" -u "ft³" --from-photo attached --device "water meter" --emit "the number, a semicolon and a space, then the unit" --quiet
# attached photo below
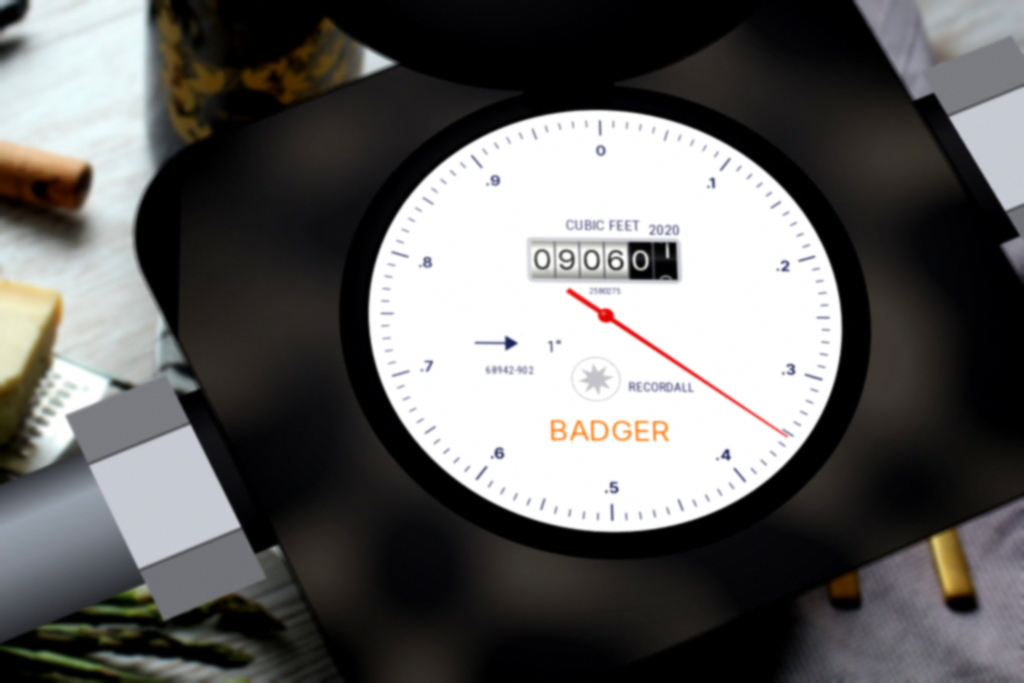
90601.35; ft³
